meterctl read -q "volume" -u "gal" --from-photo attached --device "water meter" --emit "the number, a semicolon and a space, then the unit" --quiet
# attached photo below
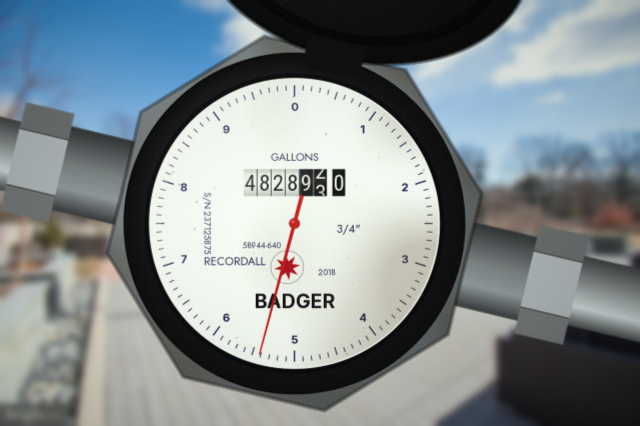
4828925.4; gal
